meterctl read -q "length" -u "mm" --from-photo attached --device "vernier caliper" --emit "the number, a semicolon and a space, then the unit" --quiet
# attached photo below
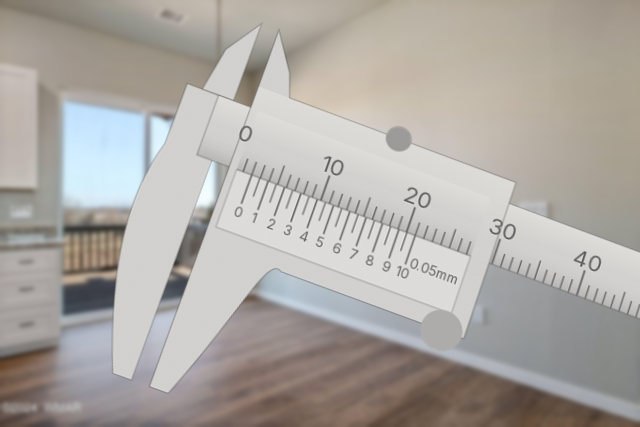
2.0; mm
